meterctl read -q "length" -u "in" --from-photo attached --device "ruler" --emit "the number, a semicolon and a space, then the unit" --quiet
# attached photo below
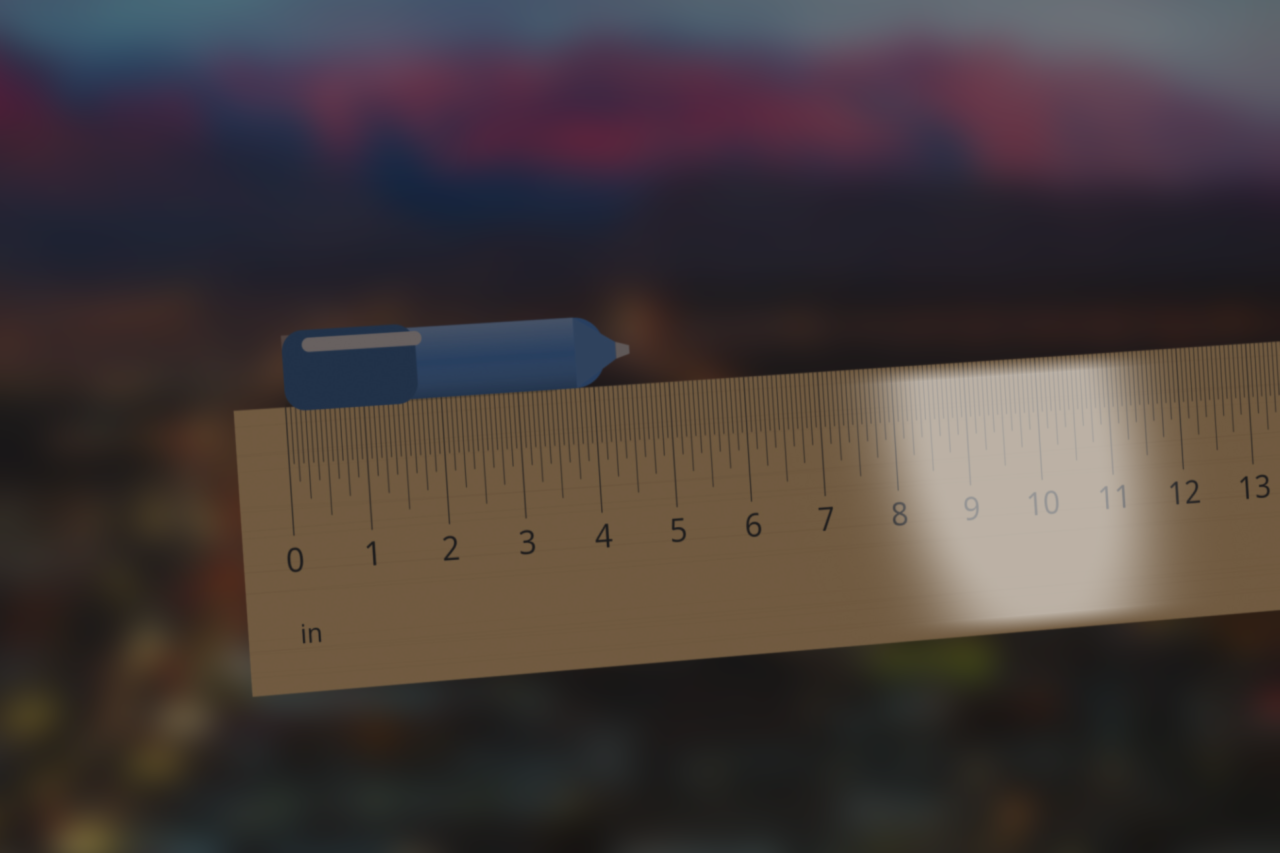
4.5; in
